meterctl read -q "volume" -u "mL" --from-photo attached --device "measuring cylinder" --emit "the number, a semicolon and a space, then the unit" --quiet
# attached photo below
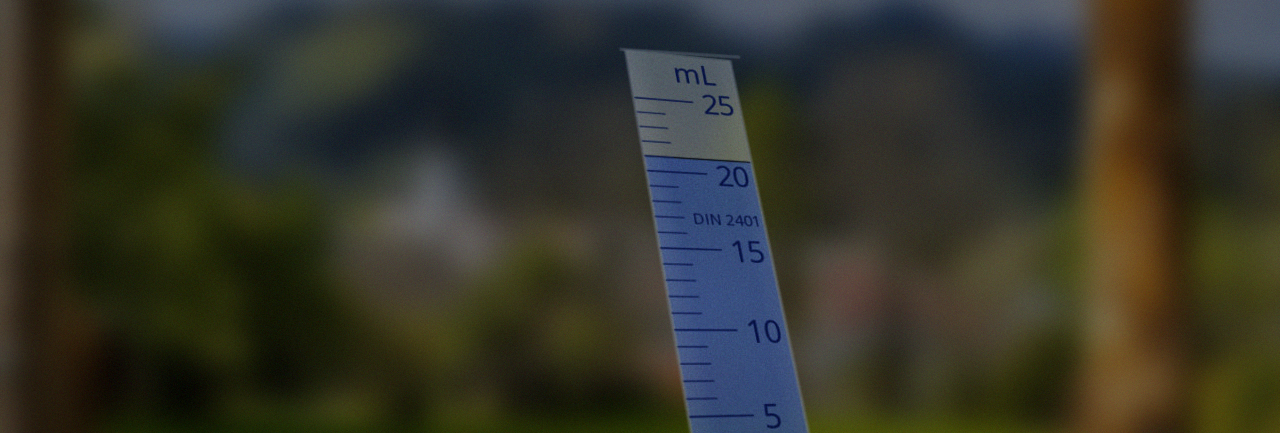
21; mL
